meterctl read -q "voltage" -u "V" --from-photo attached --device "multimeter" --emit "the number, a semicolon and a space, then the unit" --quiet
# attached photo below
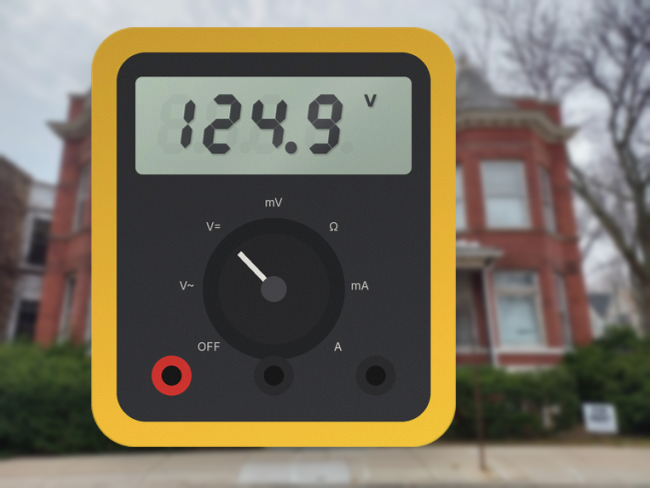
124.9; V
